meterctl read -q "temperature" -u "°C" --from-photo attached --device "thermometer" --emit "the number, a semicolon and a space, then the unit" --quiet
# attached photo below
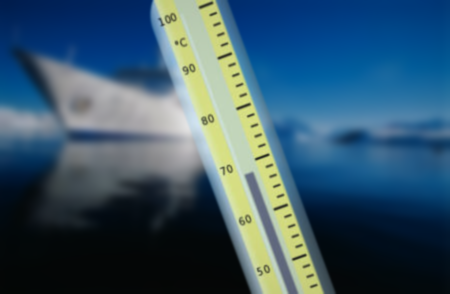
68; °C
